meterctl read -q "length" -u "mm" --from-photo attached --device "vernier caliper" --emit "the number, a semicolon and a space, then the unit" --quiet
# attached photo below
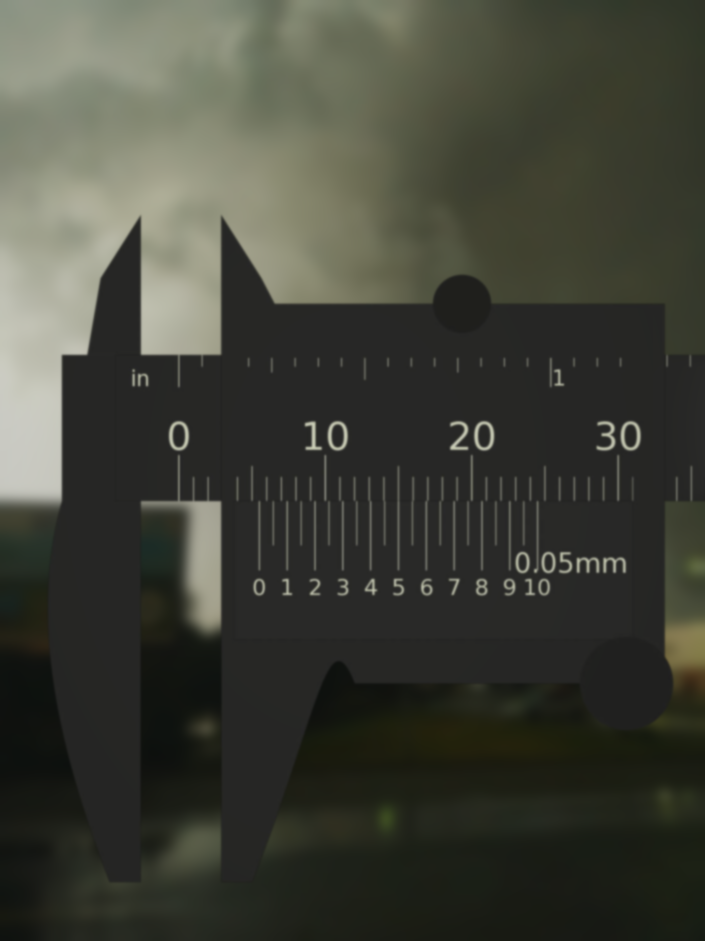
5.5; mm
